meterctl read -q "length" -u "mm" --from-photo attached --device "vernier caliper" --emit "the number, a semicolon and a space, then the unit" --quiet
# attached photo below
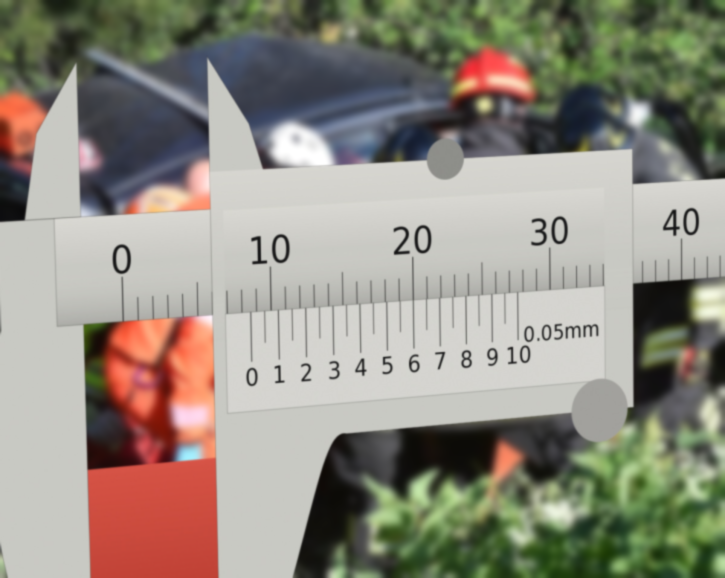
8.6; mm
